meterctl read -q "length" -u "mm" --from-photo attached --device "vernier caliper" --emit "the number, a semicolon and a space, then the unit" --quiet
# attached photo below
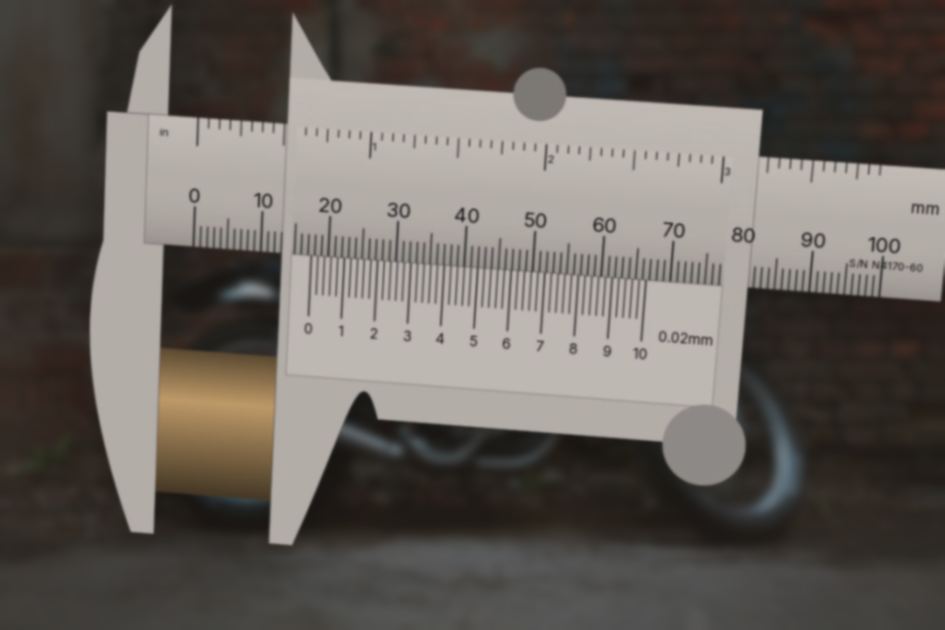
17.5; mm
